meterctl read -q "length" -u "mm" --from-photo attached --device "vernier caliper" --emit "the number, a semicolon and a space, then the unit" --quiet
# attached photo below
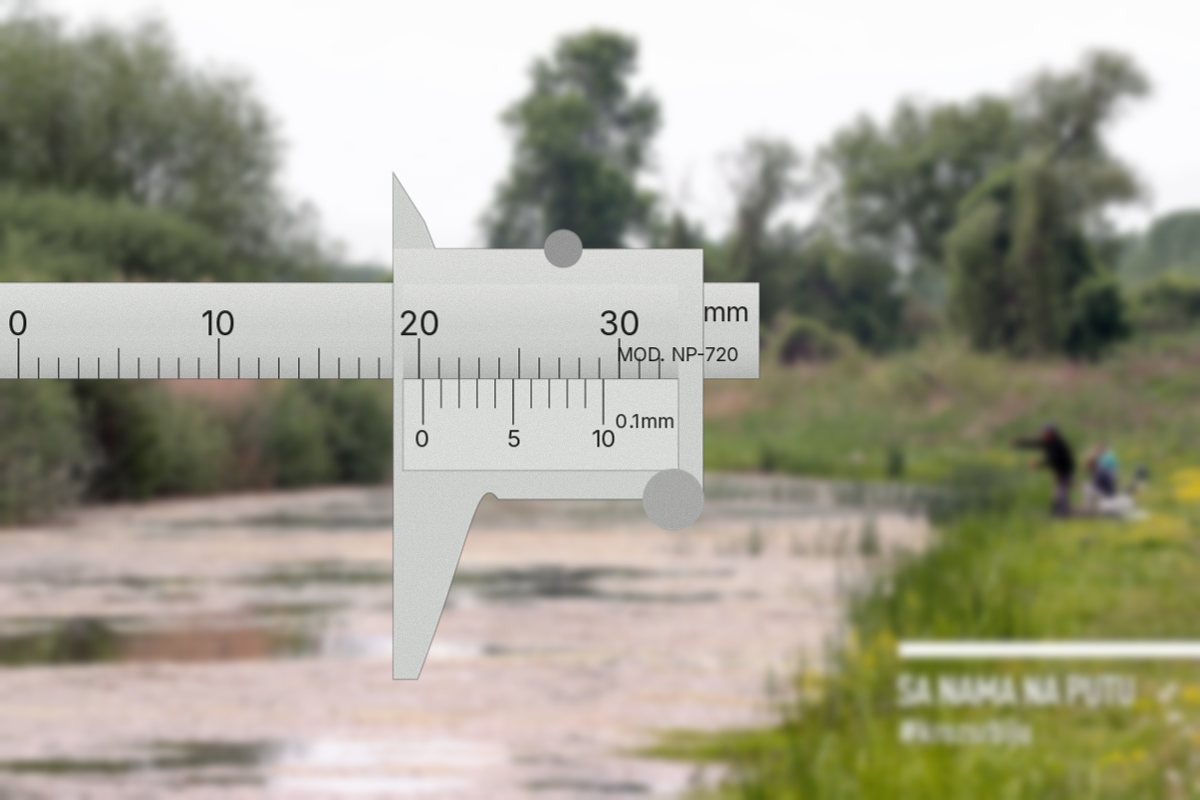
20.2; mm
